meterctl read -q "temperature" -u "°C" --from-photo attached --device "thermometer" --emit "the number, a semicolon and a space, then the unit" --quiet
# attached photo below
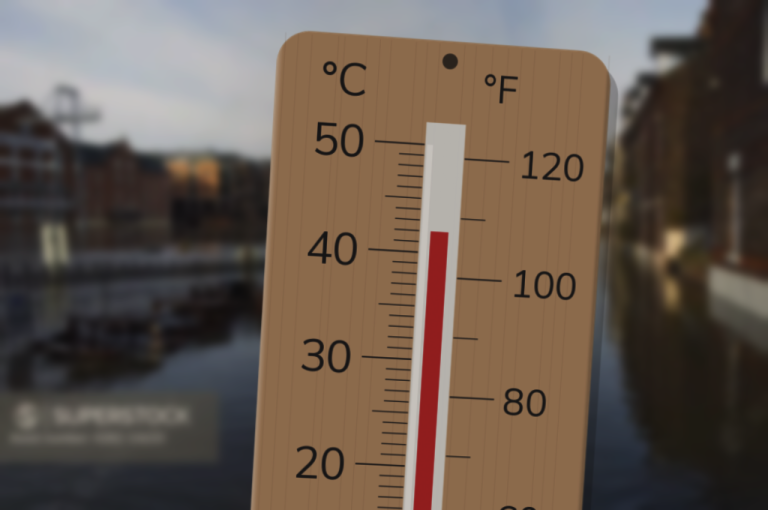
42; °C
